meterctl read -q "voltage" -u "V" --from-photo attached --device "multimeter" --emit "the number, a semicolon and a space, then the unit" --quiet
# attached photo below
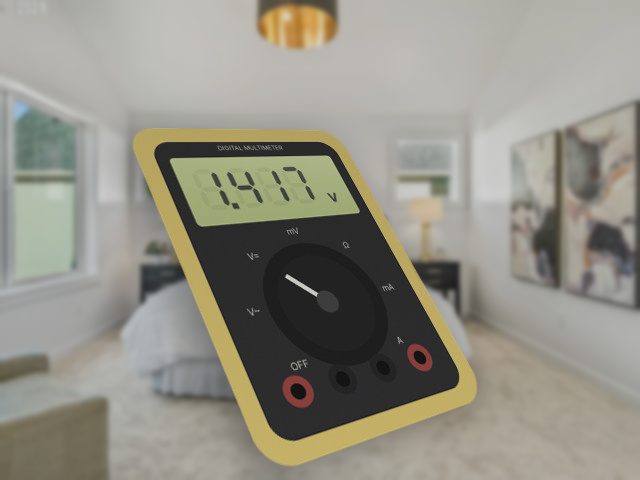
1.417; V
